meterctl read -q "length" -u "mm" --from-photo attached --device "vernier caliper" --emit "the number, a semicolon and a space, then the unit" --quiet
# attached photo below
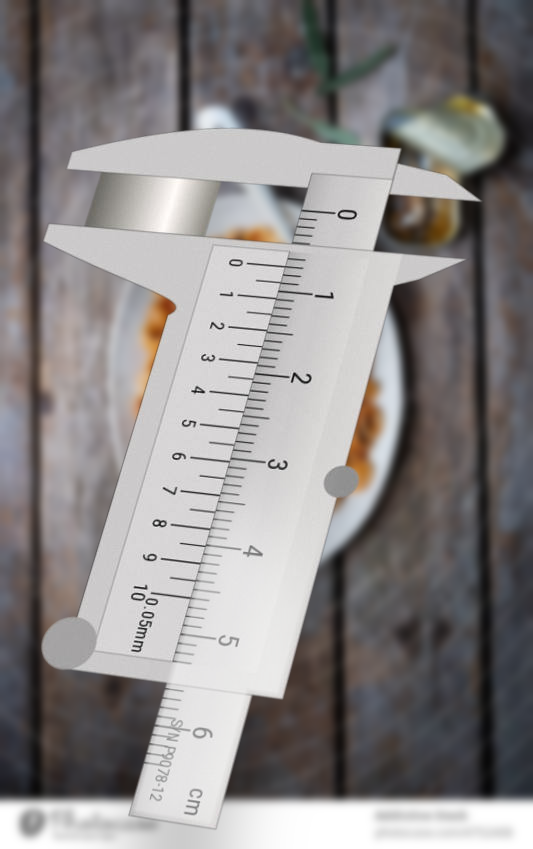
7.0; mm
